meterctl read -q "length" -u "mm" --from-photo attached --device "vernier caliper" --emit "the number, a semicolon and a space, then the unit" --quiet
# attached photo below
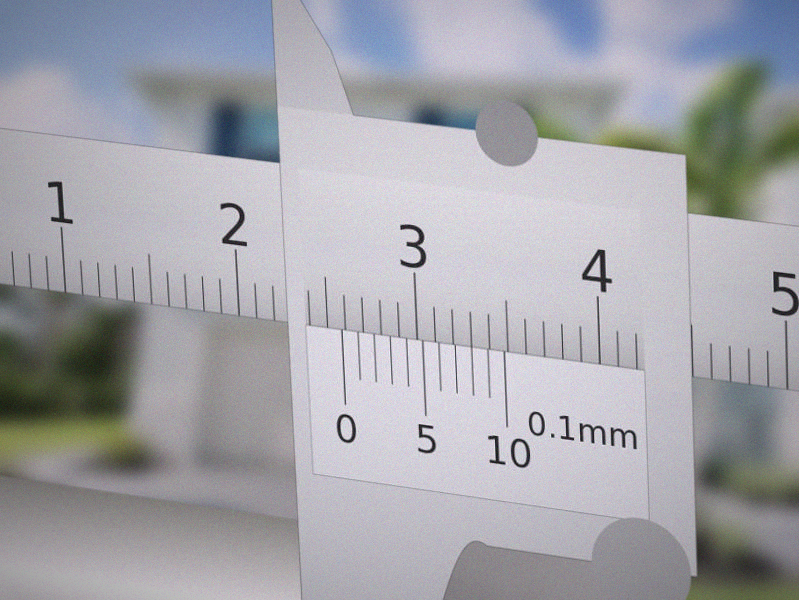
25.8; mm
